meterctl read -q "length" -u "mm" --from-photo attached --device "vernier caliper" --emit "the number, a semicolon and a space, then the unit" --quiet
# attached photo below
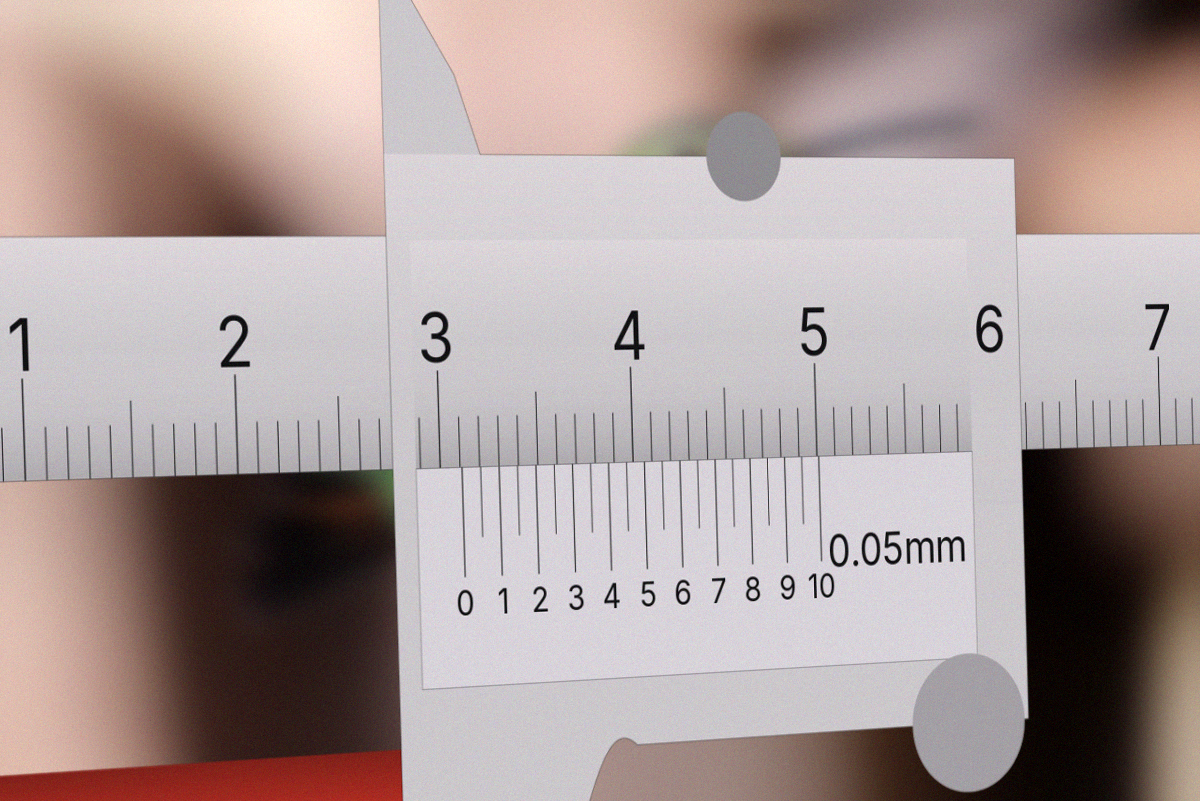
31.1; mm
